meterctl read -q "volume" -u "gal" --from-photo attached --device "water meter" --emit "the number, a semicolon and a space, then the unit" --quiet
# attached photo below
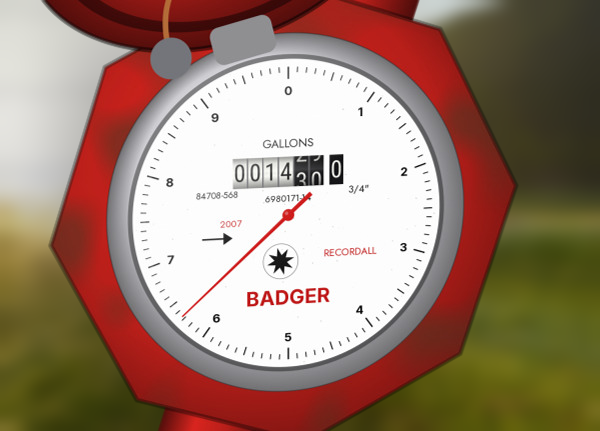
14296.3; gal
